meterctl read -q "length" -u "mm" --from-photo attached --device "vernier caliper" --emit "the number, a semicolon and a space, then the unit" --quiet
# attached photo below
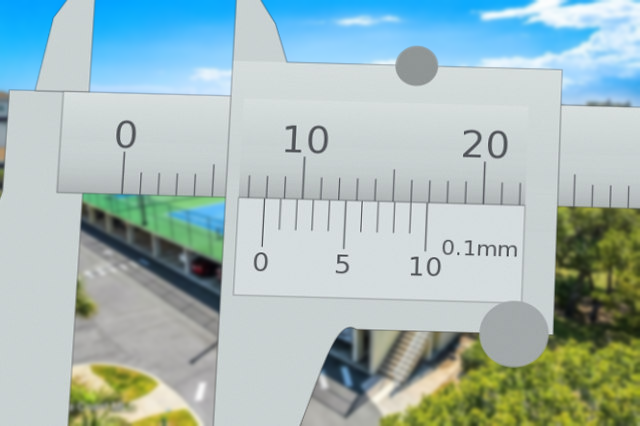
7.9; mm
